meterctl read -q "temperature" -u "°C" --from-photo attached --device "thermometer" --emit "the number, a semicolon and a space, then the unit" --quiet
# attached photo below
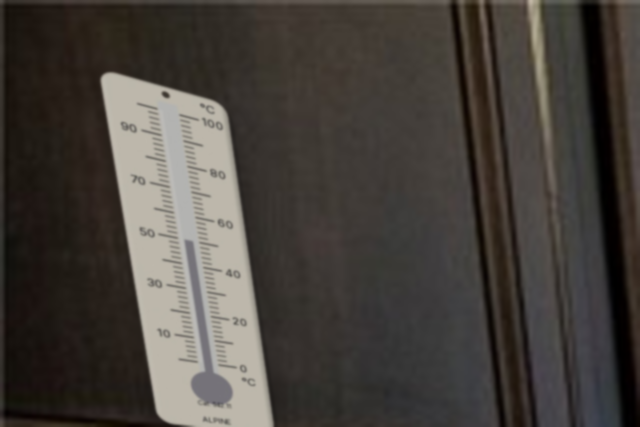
50; °C
